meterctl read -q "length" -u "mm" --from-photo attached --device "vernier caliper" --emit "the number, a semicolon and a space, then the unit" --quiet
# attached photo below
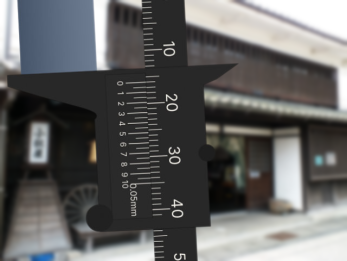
16.0; mm
